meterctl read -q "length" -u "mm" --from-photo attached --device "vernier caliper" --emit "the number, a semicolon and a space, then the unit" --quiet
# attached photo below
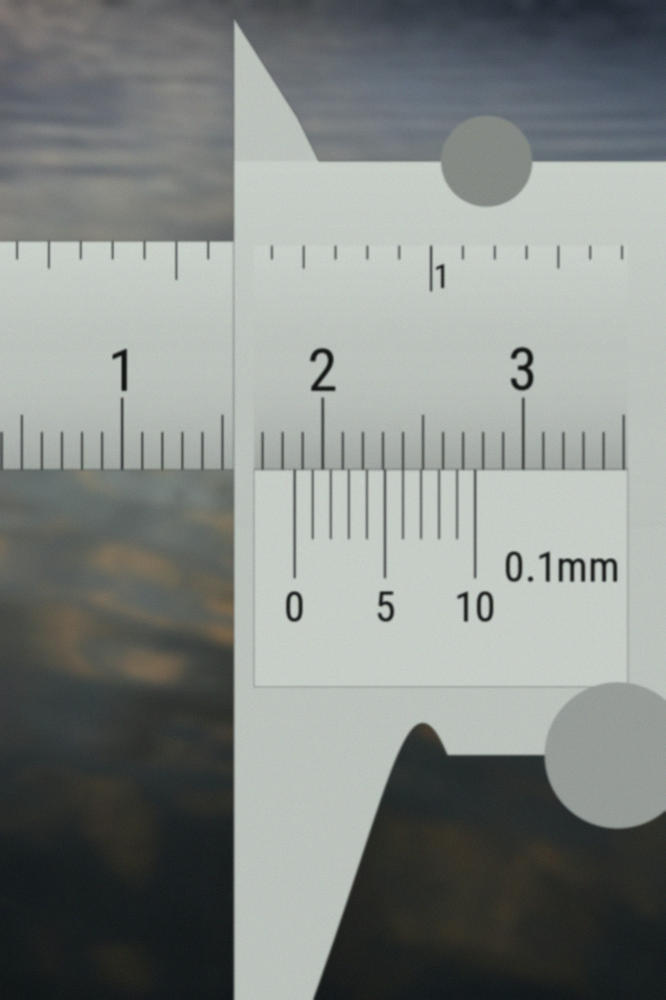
18.6; mm
